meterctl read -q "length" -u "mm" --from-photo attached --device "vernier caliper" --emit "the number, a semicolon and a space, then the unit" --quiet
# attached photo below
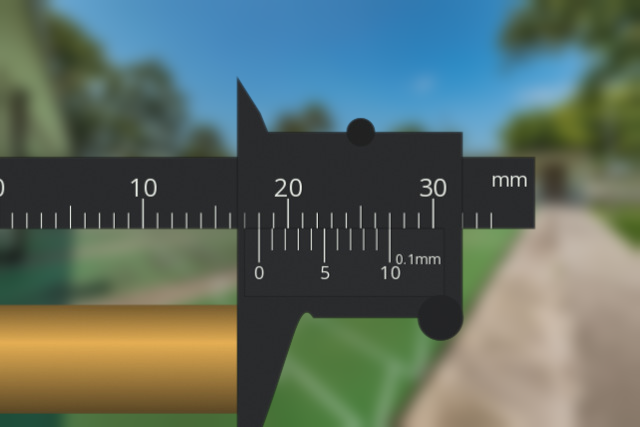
18.0; mm
